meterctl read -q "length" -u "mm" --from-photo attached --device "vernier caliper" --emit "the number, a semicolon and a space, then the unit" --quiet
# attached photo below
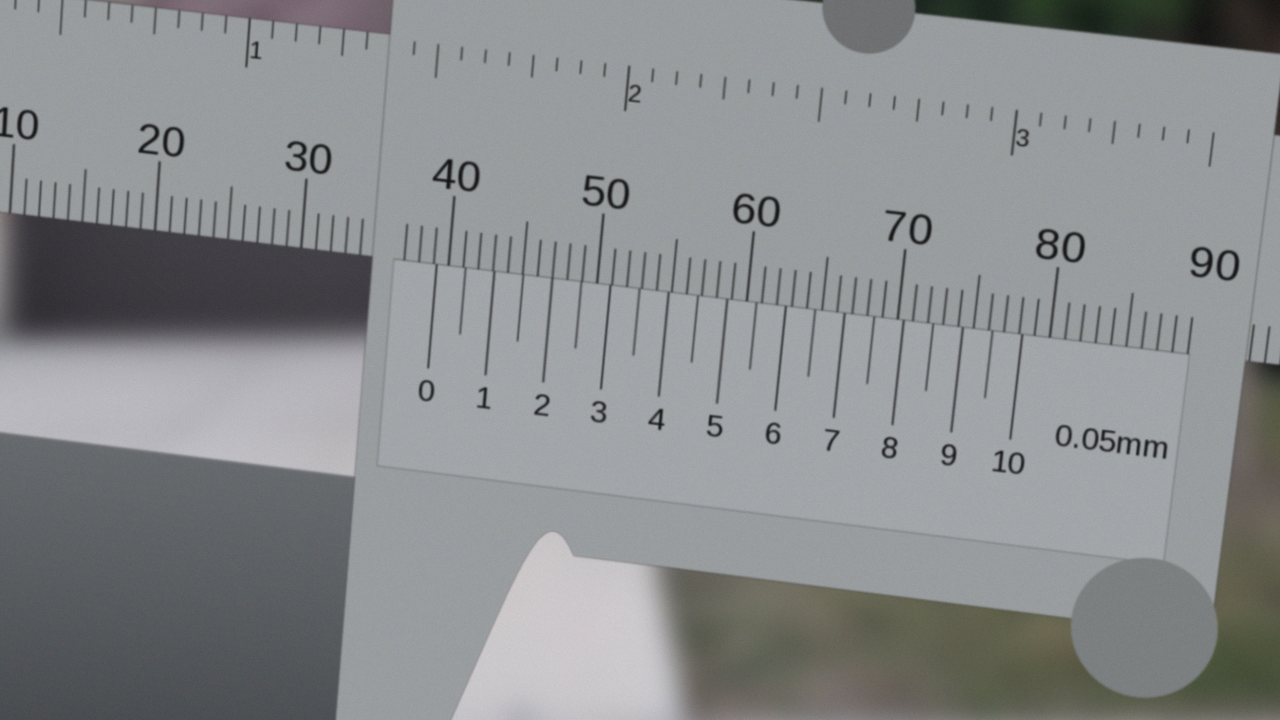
39.2; mm
